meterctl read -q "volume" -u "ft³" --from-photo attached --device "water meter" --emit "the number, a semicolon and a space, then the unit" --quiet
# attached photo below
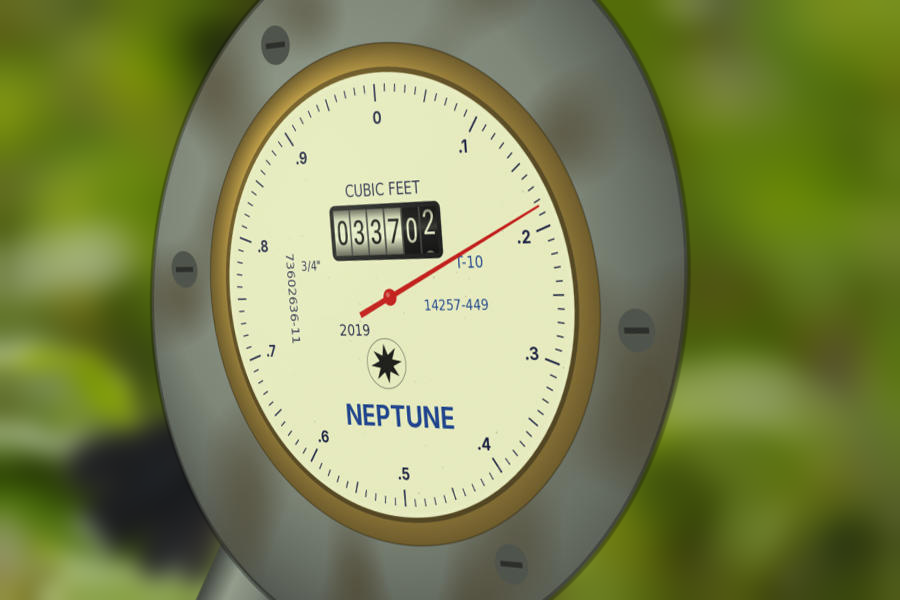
33702.18; ft³
